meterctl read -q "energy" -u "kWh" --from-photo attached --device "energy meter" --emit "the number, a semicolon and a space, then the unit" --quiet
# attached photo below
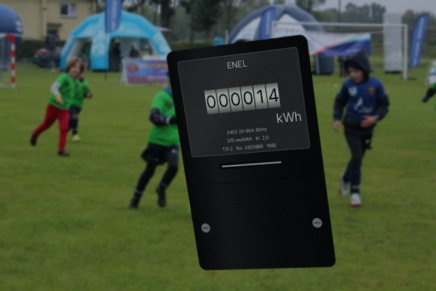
14; kWh
